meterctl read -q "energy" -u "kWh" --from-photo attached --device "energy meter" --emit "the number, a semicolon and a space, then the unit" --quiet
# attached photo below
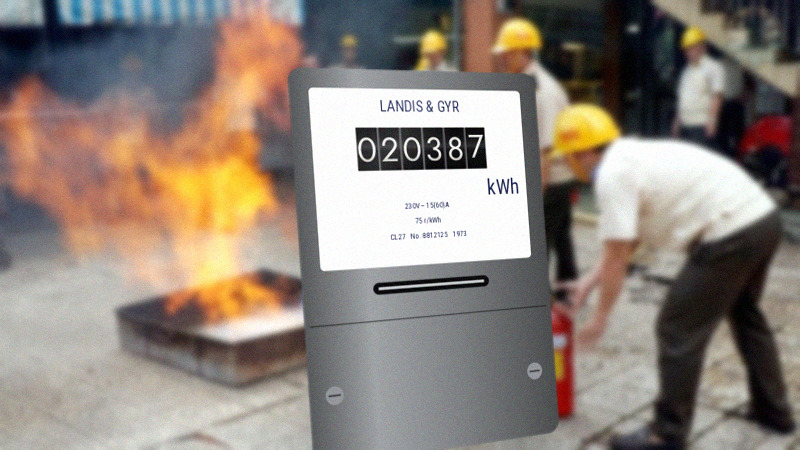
20387; kWh
